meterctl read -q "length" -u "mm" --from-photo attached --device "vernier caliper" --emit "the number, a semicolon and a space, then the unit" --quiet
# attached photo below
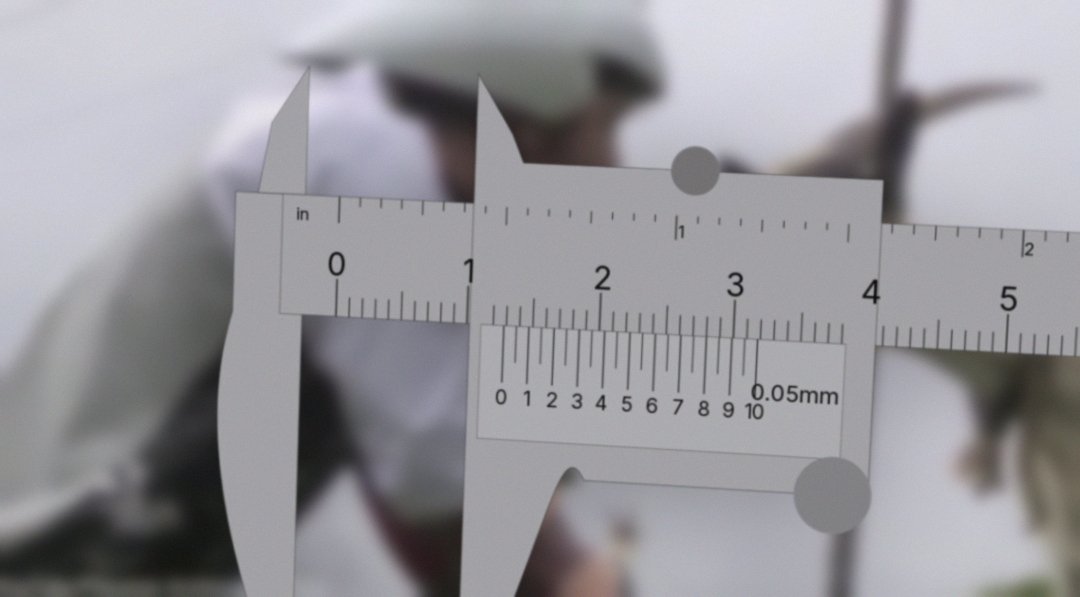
12.8; mm
